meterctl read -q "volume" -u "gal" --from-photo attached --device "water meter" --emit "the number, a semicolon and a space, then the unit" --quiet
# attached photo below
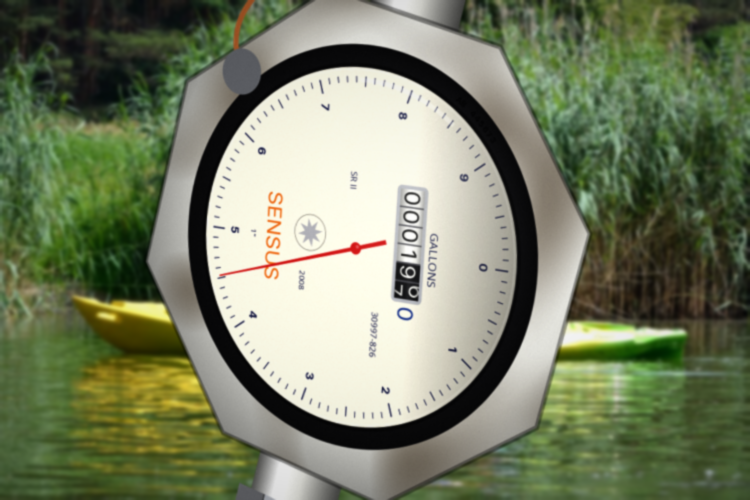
1964.5; gal
